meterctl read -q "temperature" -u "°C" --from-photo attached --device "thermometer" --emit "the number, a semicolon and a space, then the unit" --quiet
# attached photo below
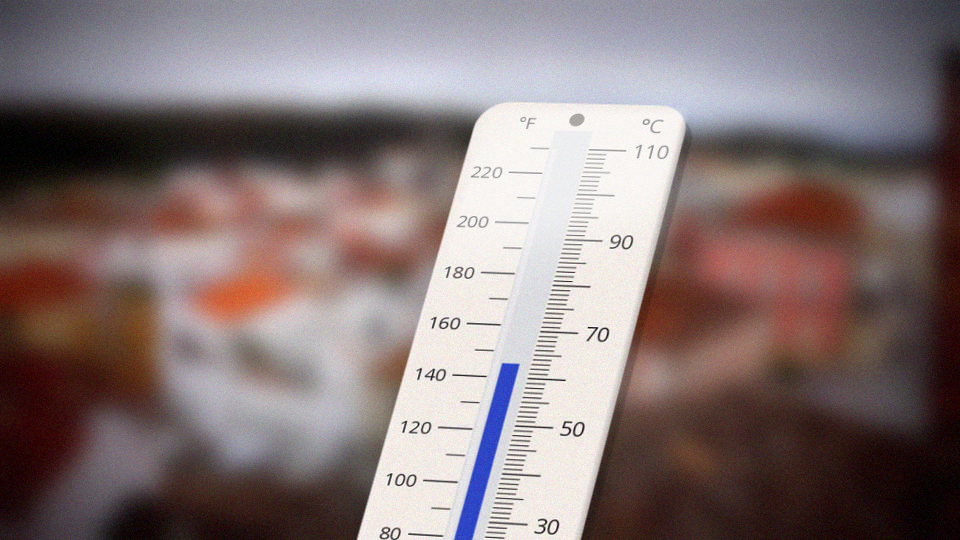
63; °C
